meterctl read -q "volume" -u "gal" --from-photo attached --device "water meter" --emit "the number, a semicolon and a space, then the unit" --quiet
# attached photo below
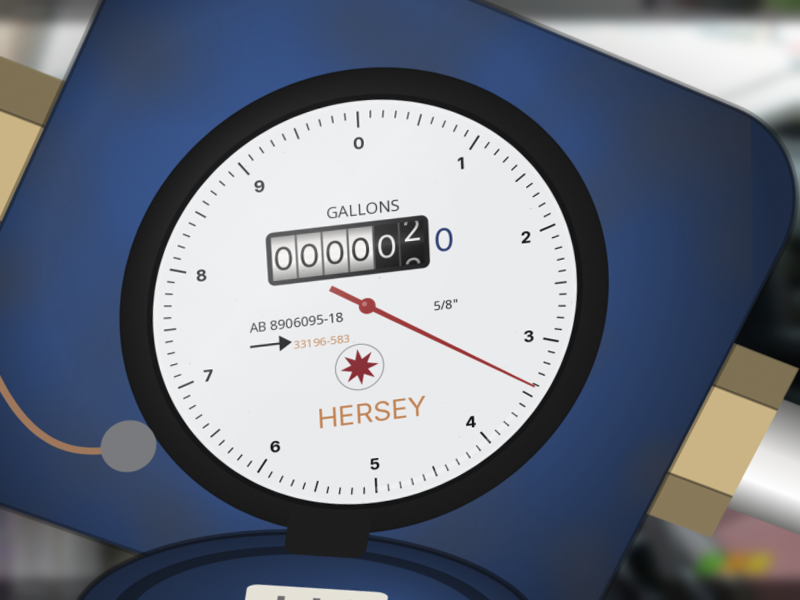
23.4; gal
